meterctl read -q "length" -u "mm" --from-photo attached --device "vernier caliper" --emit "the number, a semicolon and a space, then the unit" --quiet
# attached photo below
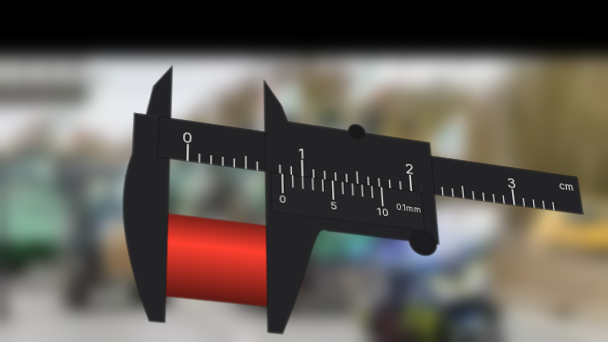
8.2; mm
